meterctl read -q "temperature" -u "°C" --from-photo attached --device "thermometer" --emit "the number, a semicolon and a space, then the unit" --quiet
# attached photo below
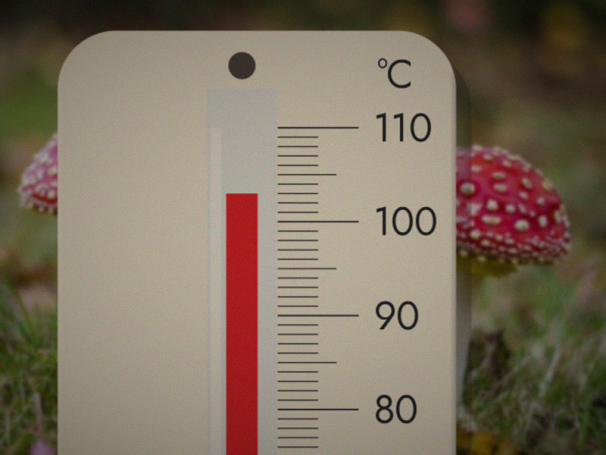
103; °C
